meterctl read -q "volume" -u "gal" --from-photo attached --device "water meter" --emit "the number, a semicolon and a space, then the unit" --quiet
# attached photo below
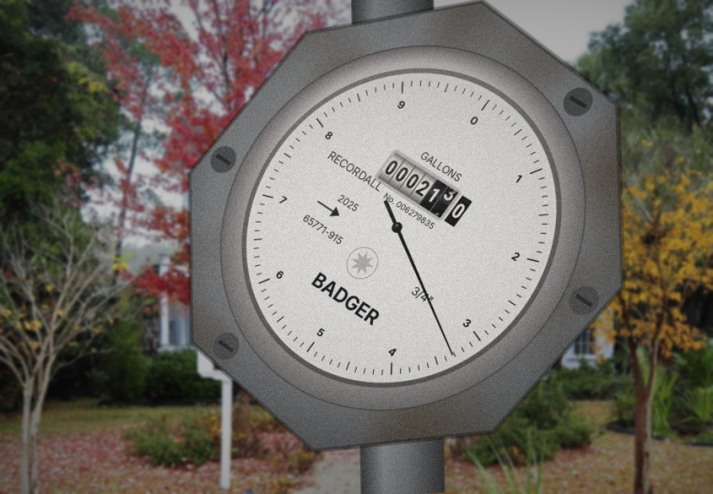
2133.3; gal
